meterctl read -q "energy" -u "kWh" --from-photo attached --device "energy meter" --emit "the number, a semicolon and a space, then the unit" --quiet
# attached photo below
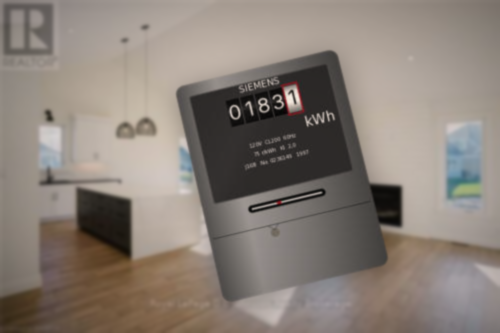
183.1; kWh
